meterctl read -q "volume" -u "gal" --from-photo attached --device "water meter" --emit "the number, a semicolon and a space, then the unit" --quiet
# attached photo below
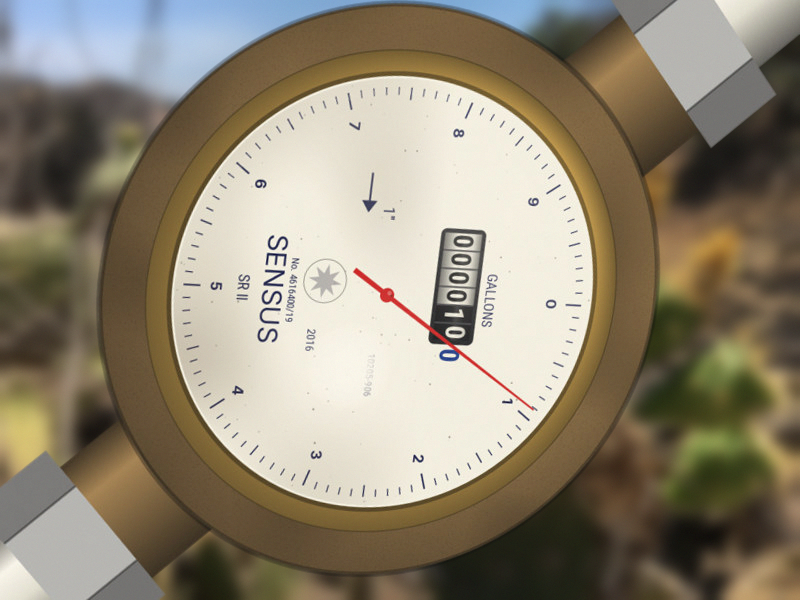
100.9; gal
